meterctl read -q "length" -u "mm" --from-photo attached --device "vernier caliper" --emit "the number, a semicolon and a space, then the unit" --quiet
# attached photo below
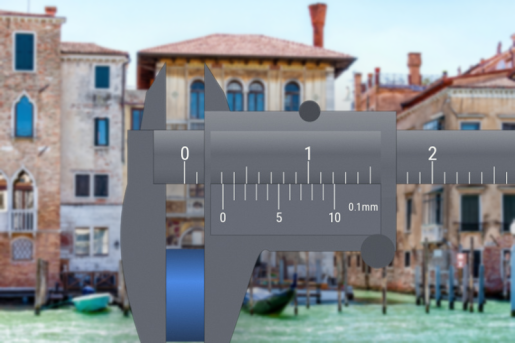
3.1; mm
